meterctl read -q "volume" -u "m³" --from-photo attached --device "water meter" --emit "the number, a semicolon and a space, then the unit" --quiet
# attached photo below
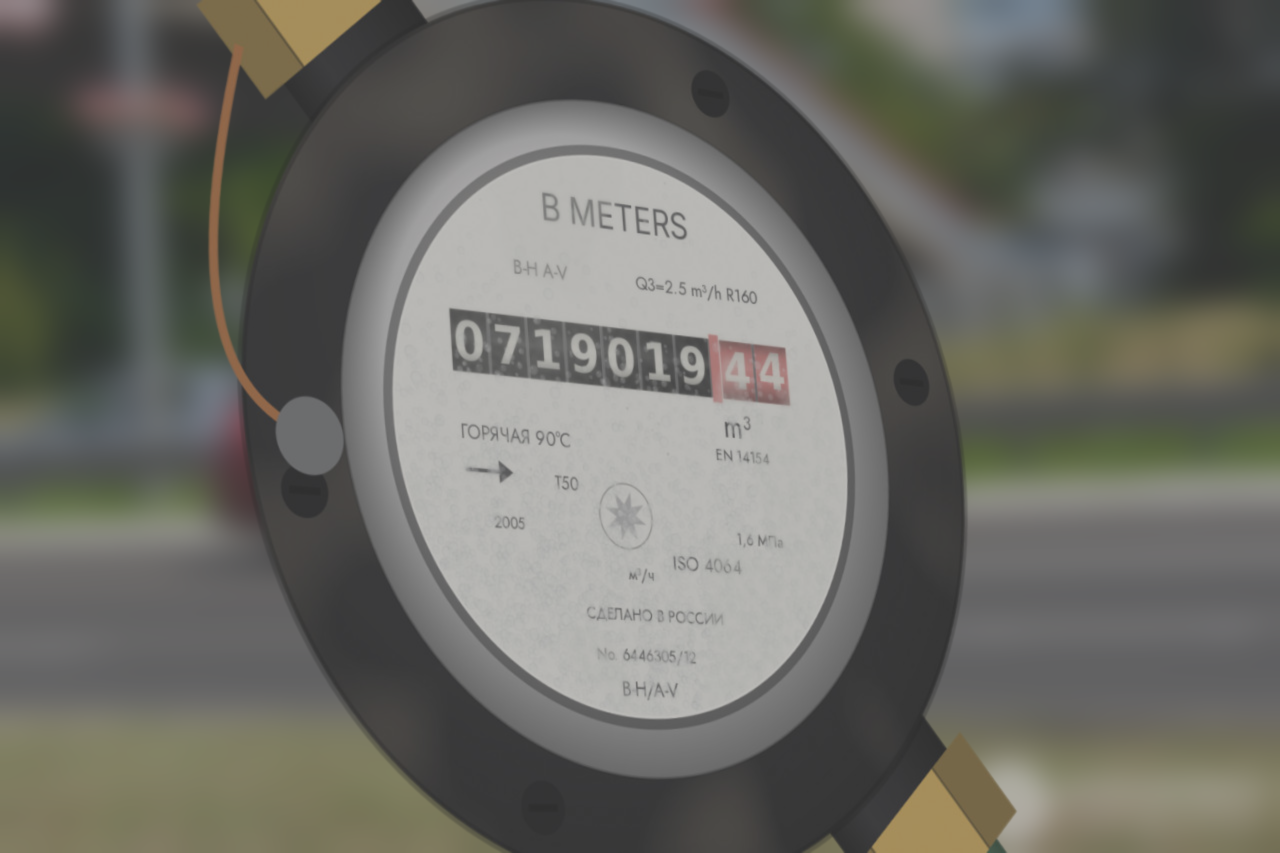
719019.44; m³
